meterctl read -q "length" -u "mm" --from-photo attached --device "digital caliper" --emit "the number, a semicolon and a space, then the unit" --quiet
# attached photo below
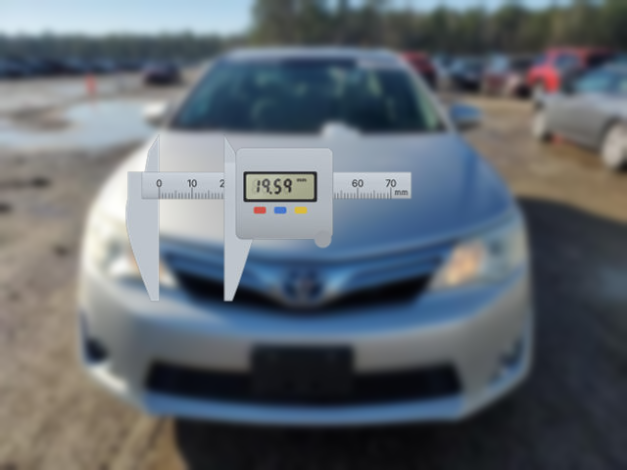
19.59; mm
